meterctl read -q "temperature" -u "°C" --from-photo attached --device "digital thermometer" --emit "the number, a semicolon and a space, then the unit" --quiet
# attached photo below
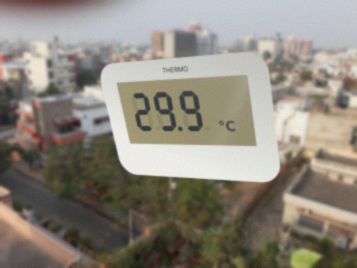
29.9; °C
